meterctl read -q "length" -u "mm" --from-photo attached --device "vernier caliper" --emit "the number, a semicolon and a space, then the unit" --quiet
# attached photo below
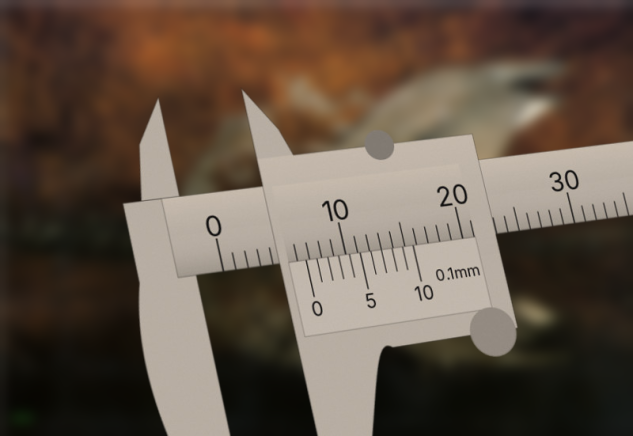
6.7; mm
